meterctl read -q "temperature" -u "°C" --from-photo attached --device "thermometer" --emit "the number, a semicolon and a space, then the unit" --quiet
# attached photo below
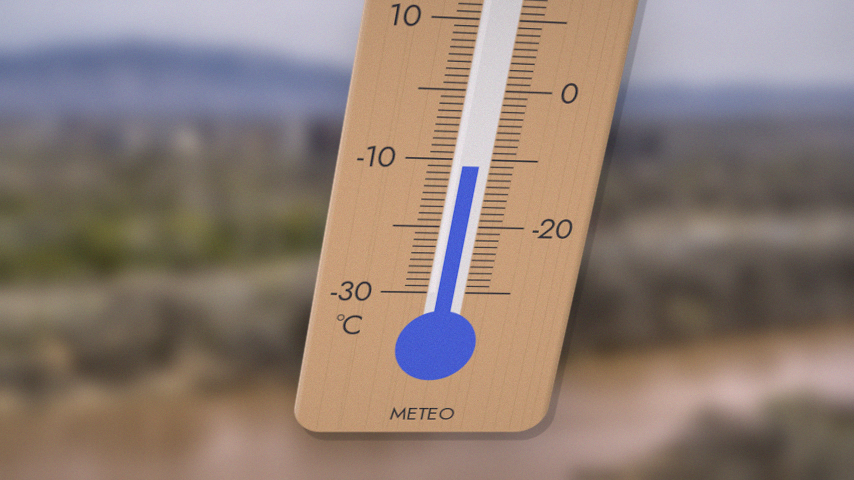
-11; °C
